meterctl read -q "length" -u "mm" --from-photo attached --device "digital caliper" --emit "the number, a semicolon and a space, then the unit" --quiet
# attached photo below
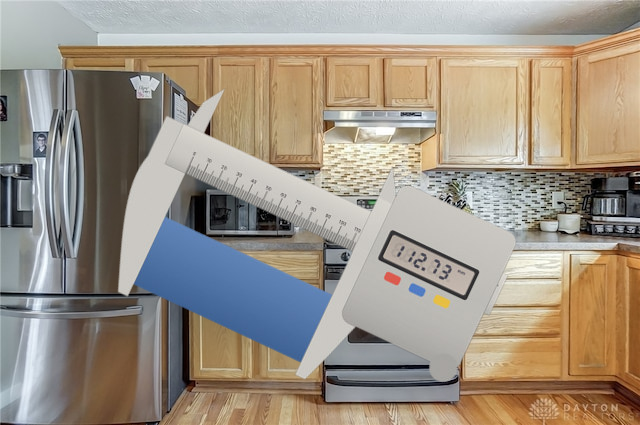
112.73; mm
